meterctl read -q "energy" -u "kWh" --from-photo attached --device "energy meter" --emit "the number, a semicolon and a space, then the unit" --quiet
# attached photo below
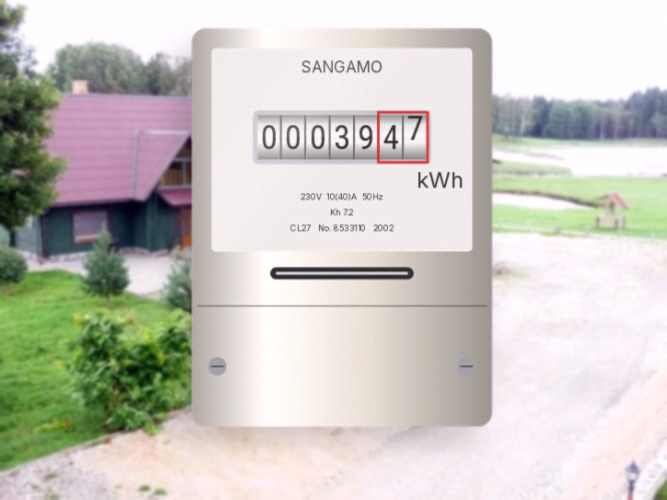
39.47; kWh
